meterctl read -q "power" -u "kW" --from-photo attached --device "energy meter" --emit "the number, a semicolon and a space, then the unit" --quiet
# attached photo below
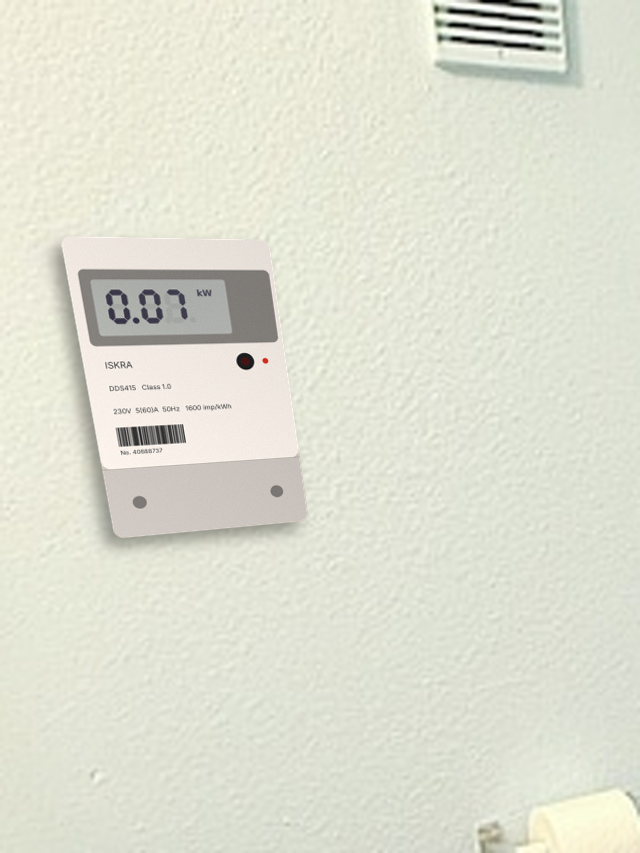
0.07; kW
